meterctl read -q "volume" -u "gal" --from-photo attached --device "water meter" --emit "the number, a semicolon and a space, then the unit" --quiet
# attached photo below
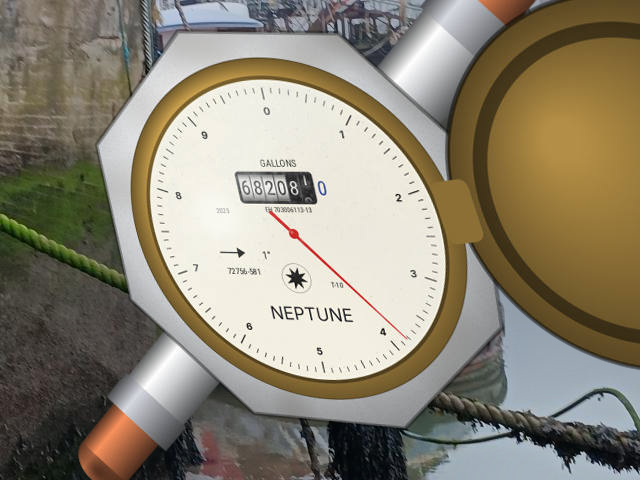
6820813.8; gal
